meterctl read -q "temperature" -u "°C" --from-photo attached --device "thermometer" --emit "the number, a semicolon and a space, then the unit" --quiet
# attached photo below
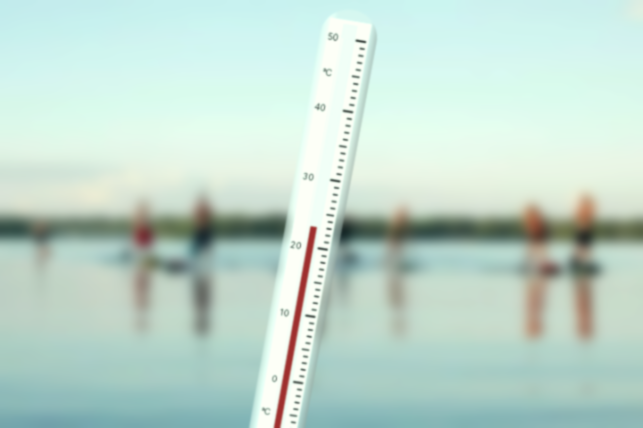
23; °C
